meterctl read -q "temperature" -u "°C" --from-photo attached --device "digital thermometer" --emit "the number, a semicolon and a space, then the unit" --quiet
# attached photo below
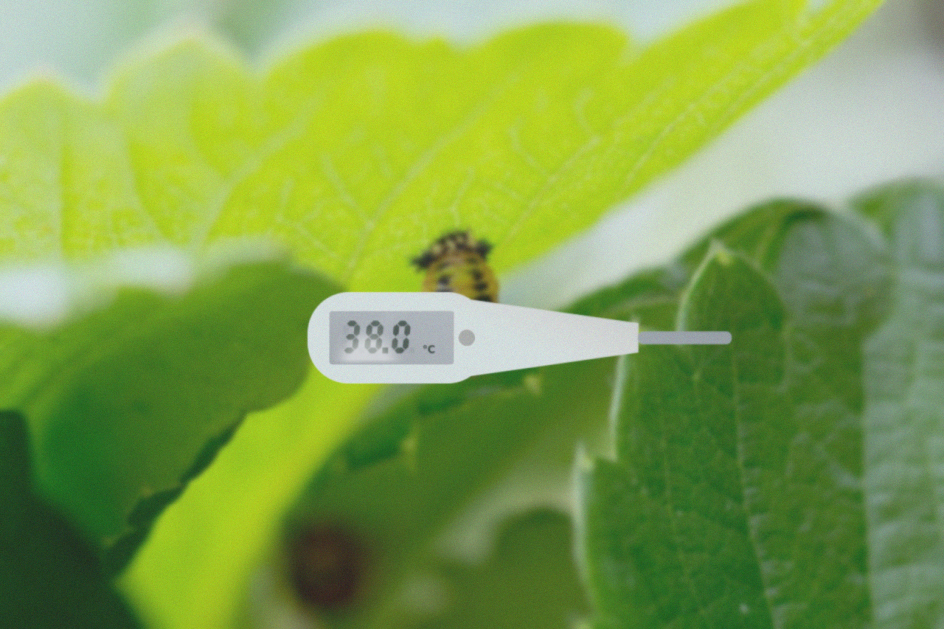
38.0; °C
